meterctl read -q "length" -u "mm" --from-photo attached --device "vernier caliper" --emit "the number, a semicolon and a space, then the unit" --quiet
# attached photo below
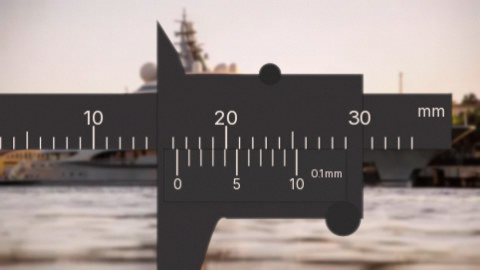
16.3; mm
